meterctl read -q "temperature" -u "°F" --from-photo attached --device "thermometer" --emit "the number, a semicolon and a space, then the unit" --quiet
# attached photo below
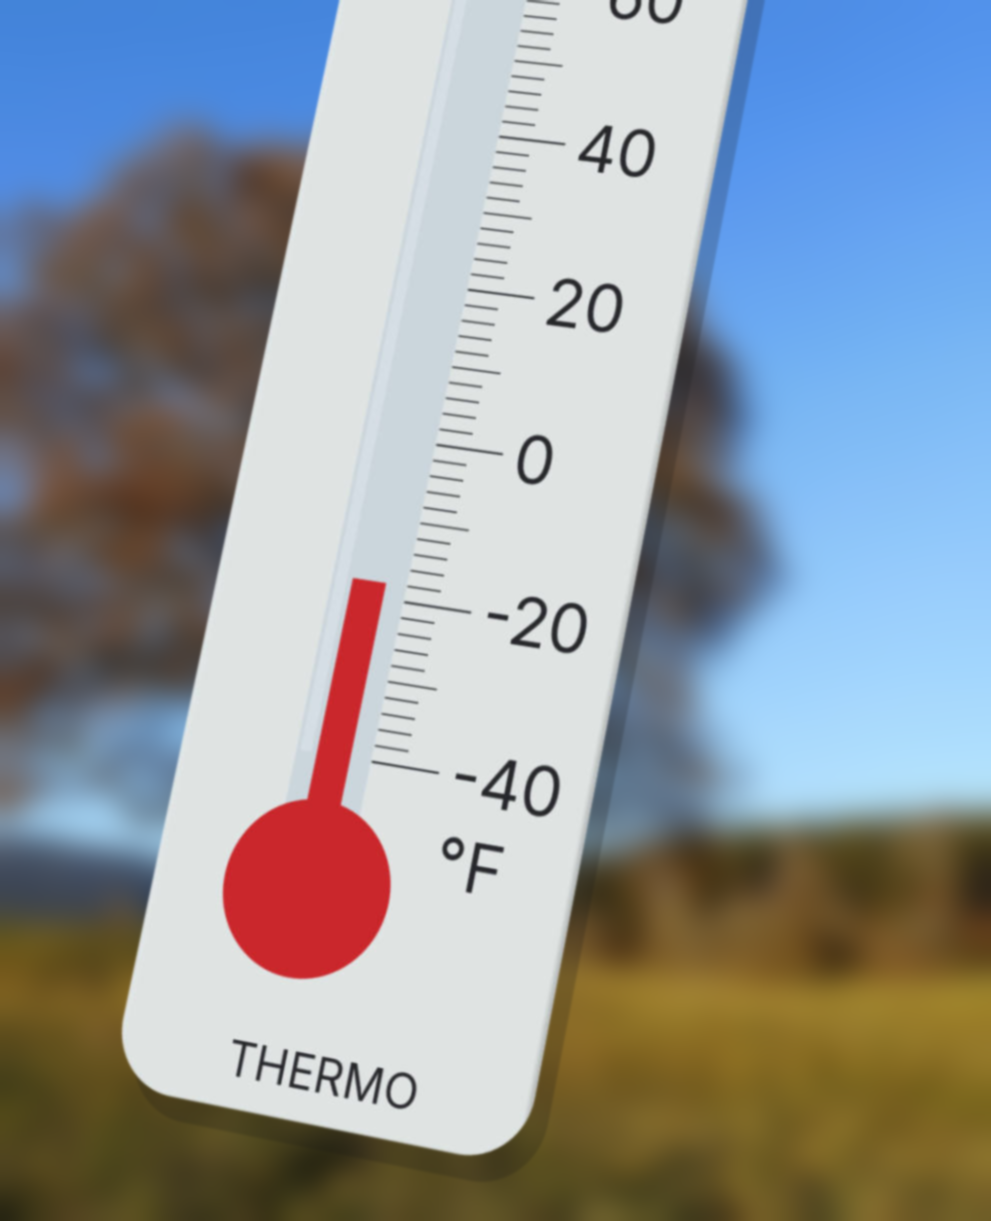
-18; °F
